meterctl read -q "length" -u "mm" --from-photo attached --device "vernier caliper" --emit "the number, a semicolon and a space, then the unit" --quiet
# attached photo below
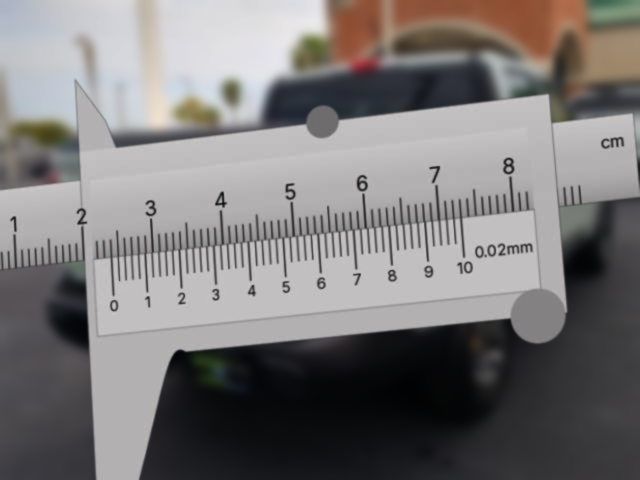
24.0; mm
